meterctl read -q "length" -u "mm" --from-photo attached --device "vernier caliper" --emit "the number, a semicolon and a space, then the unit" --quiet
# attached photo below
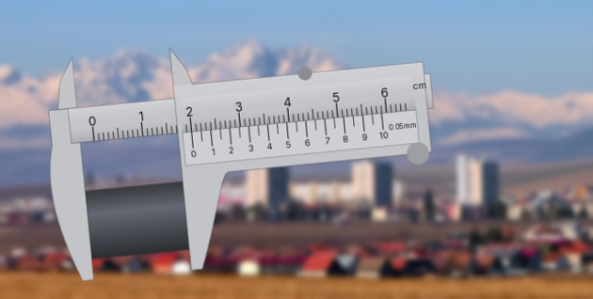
20.0; mm
